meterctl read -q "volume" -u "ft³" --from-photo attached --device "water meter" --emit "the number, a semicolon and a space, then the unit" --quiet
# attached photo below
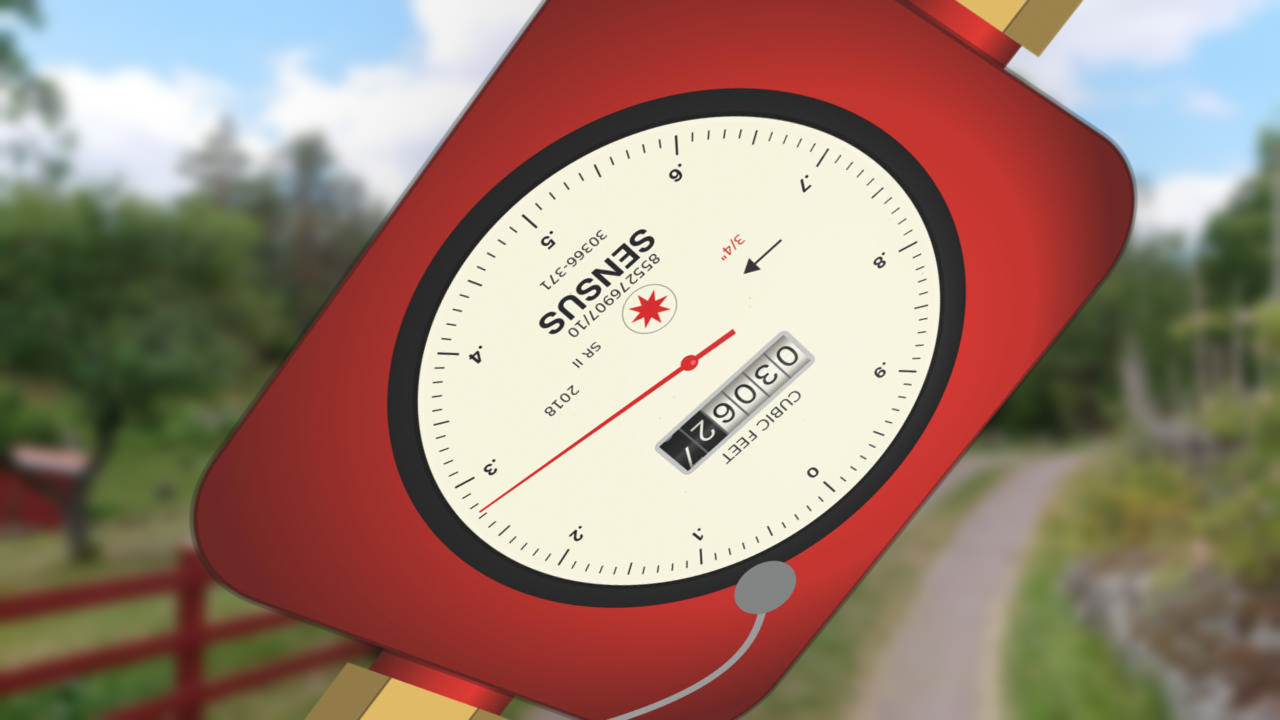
30627.27; ft³
